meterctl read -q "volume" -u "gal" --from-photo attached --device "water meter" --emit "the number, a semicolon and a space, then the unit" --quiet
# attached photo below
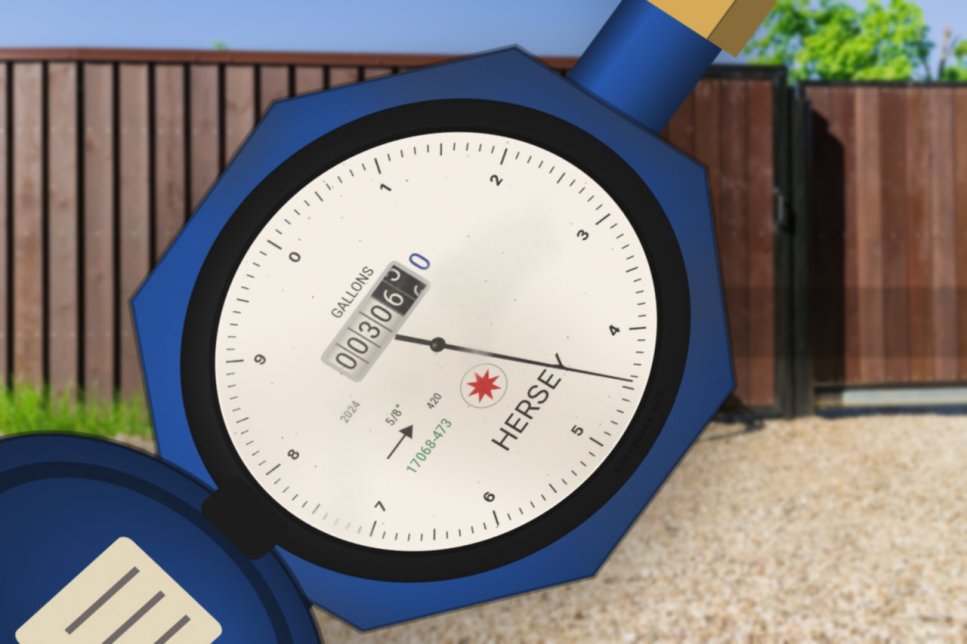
30654.4; gal
